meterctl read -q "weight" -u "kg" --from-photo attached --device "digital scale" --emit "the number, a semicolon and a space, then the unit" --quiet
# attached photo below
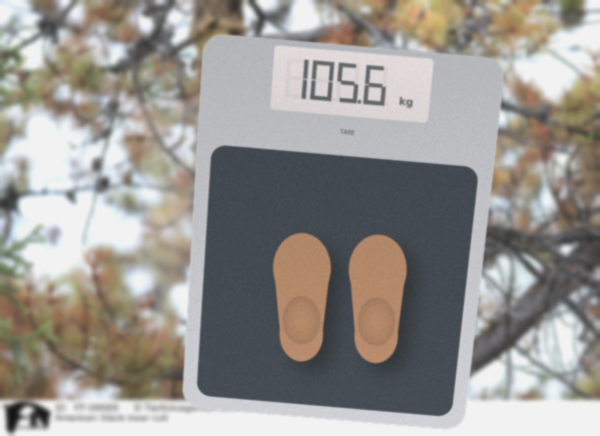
105.6; kg
